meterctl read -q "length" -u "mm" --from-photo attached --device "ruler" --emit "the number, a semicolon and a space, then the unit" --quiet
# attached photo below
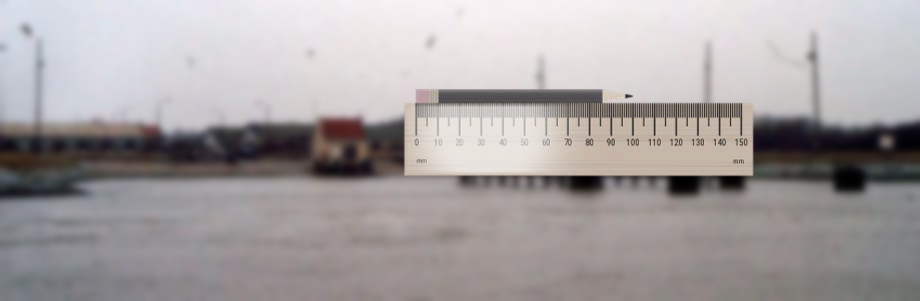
100; mm
